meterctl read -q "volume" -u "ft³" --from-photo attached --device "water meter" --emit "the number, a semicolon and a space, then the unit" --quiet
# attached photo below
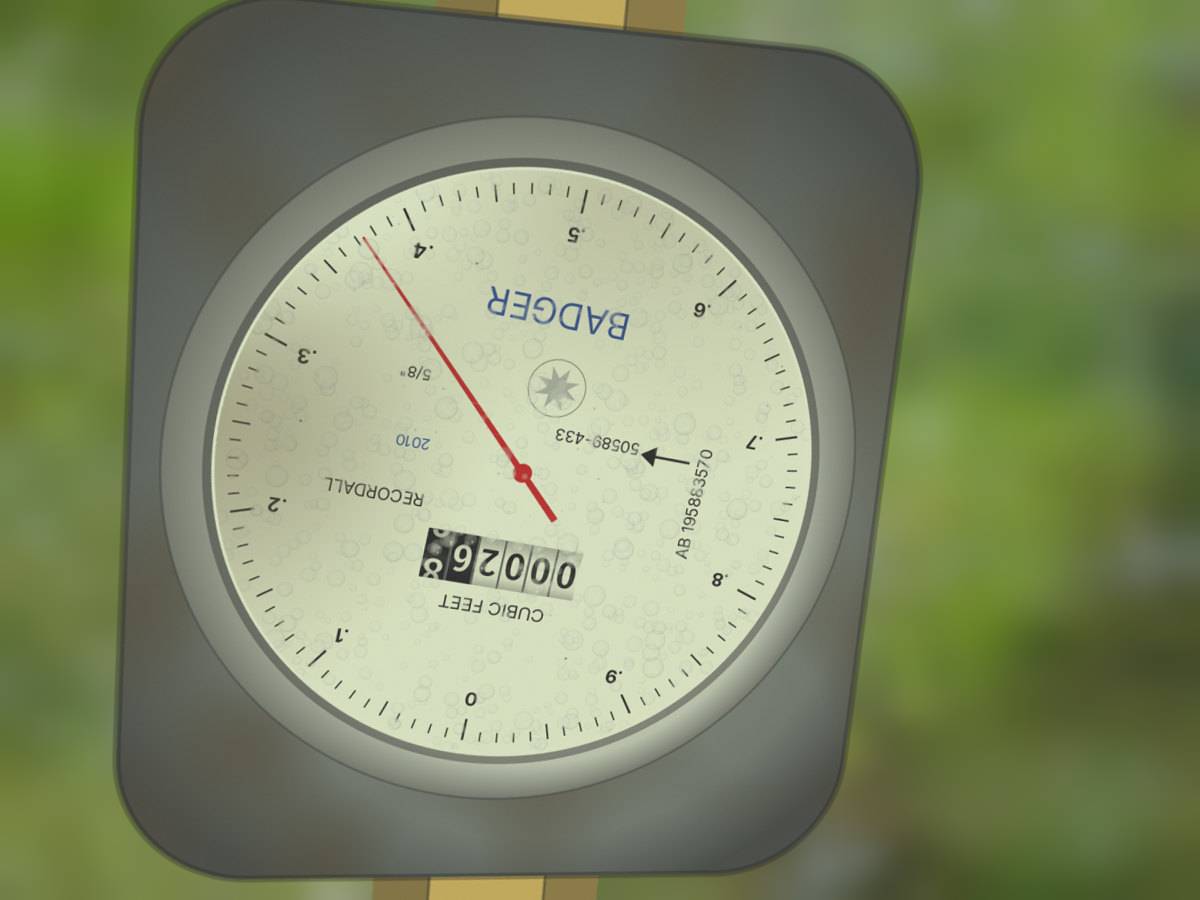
268.37; ft³
